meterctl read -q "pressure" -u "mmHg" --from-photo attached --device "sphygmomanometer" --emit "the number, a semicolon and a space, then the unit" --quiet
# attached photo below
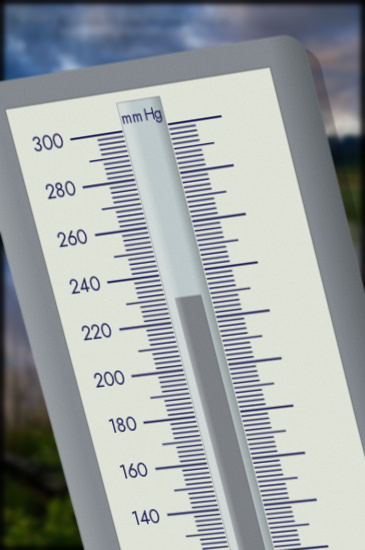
230; mmHg
